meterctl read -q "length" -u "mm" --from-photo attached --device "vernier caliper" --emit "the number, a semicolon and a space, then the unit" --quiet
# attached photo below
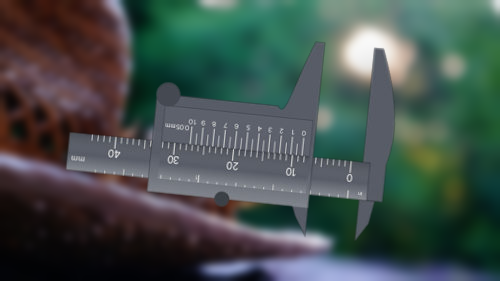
8.4; mm
